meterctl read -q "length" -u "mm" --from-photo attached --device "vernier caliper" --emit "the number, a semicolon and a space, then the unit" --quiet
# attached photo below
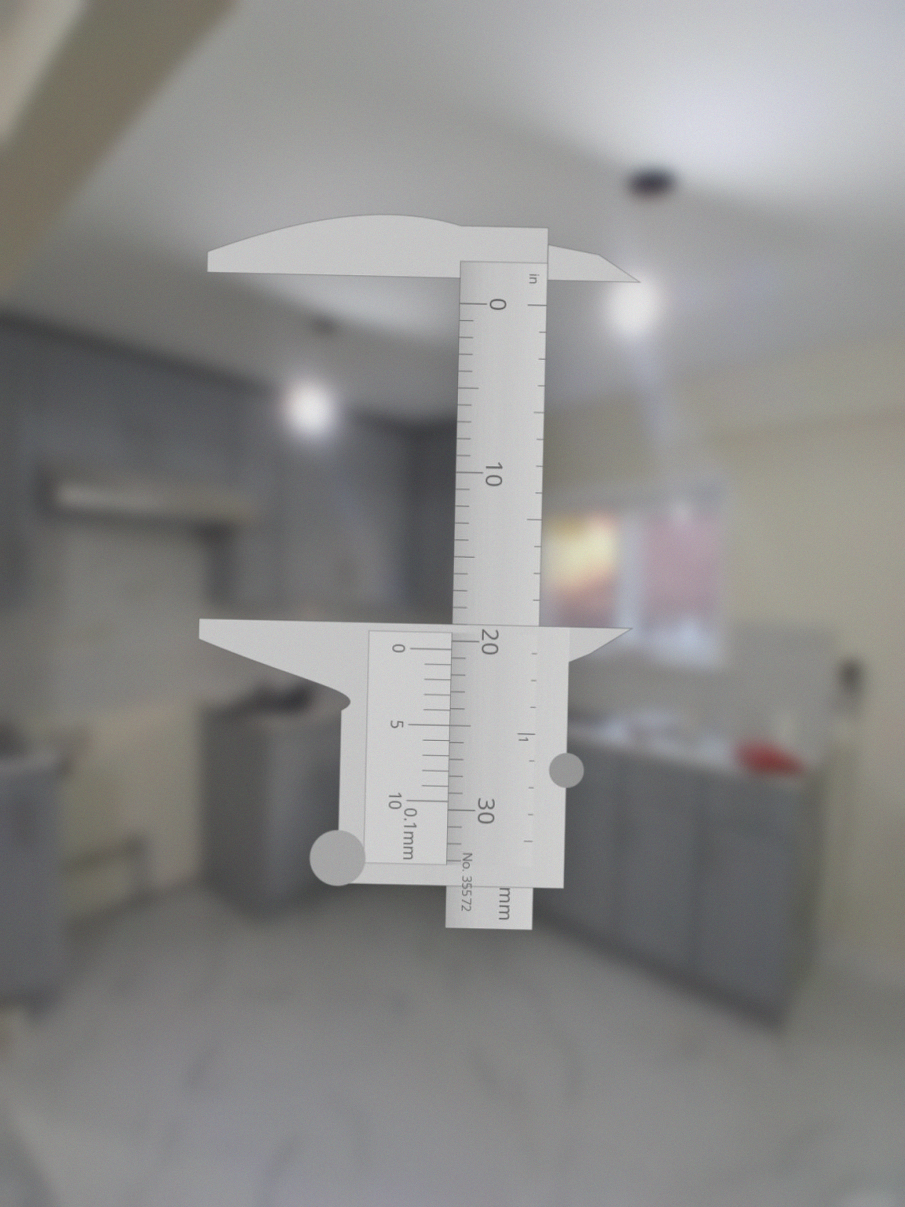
20.5; mm
